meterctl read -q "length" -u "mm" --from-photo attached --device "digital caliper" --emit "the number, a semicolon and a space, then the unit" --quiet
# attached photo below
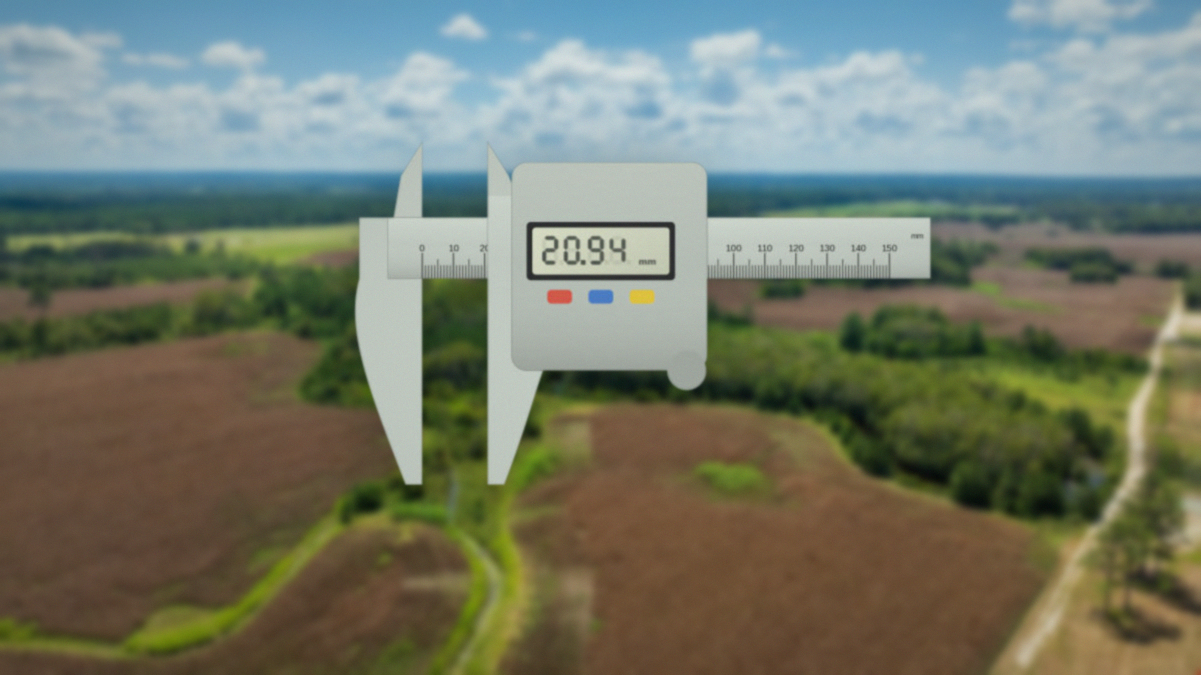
20.94; mm
